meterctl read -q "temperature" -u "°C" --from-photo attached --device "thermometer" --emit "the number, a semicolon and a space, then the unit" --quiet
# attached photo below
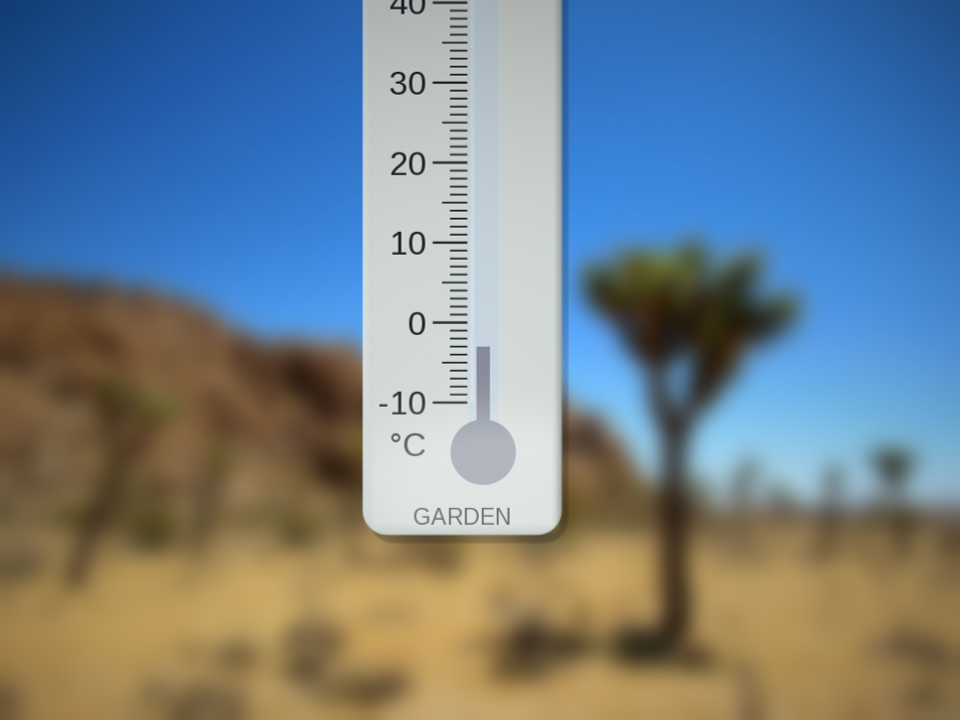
-3; °C
